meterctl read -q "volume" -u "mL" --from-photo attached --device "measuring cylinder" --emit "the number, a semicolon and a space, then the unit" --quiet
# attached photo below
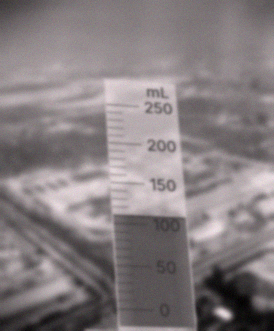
110; mL
